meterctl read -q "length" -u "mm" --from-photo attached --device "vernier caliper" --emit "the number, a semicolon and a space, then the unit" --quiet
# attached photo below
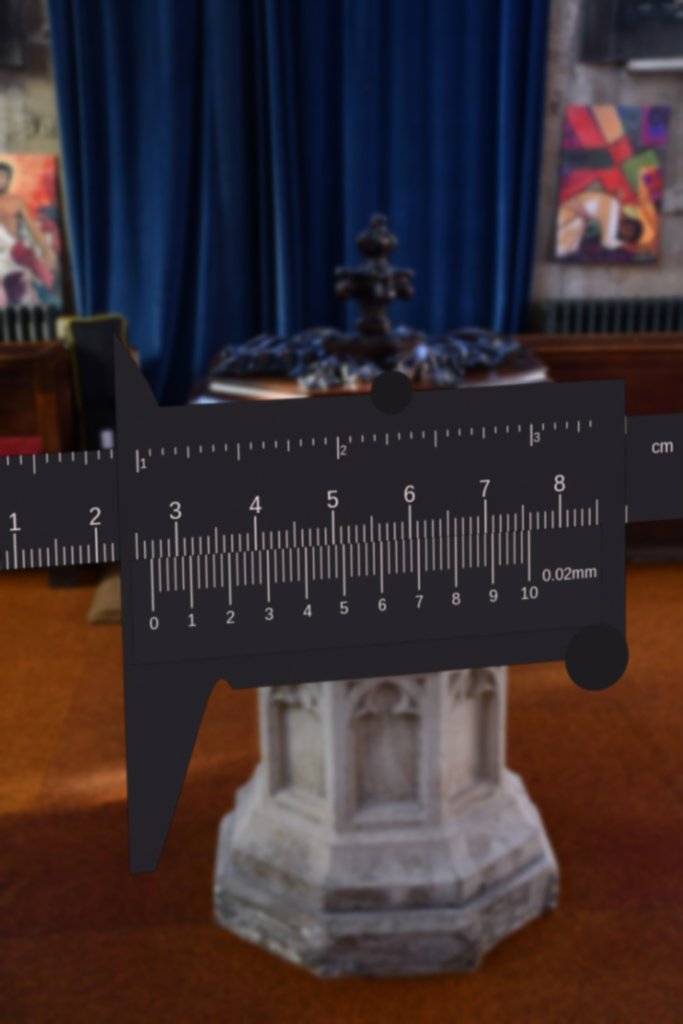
26.8; mm
